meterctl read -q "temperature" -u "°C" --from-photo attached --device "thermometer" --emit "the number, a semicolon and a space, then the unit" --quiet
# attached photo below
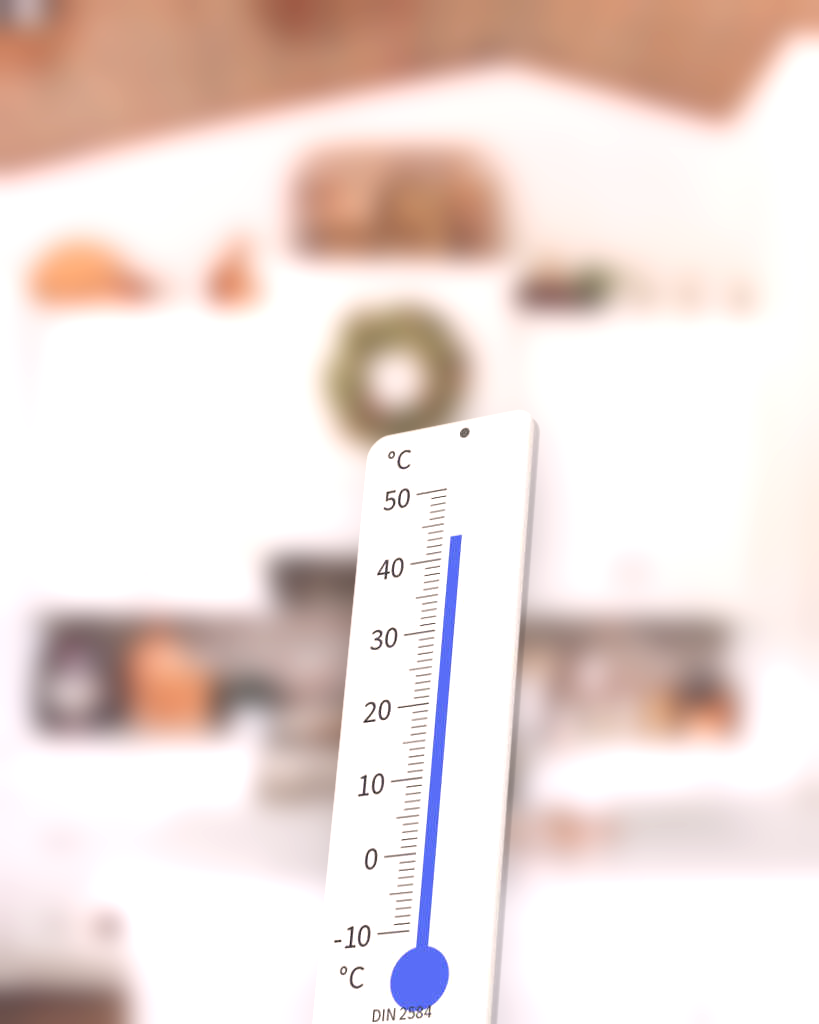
43; °C
